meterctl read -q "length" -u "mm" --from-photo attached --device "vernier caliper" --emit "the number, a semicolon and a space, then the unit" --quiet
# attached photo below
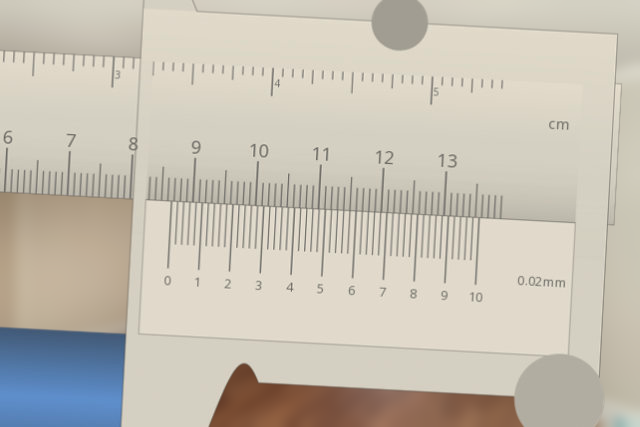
86.6; mm
